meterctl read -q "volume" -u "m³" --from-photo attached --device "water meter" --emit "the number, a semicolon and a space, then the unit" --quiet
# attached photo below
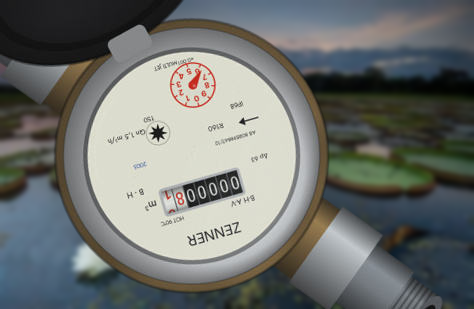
0.806; m³
